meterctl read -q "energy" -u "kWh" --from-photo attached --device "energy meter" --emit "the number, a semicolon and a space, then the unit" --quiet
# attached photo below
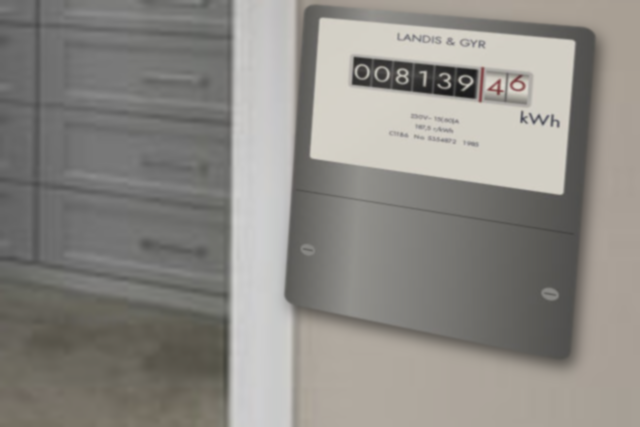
8139.46; kWh
